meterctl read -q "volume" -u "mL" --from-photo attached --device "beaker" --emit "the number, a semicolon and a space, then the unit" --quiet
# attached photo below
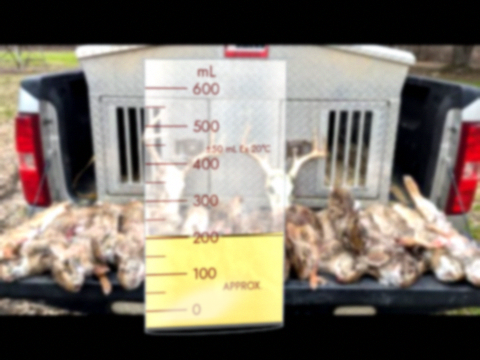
200; mL
